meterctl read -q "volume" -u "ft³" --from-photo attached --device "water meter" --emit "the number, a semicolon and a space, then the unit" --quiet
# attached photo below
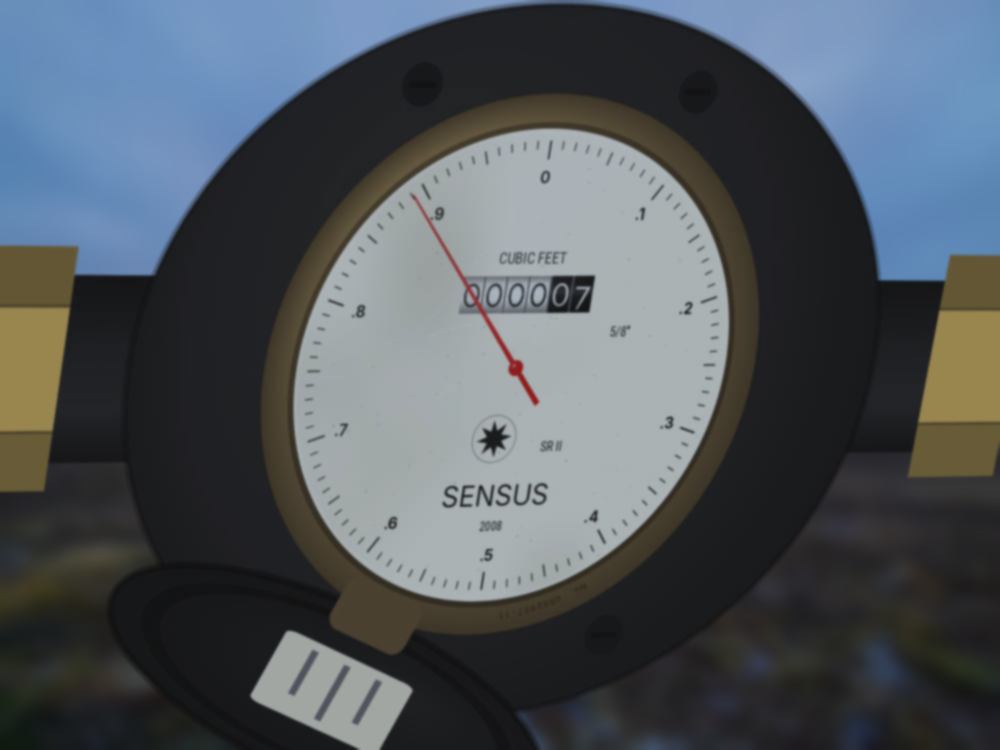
6.89; ft³
